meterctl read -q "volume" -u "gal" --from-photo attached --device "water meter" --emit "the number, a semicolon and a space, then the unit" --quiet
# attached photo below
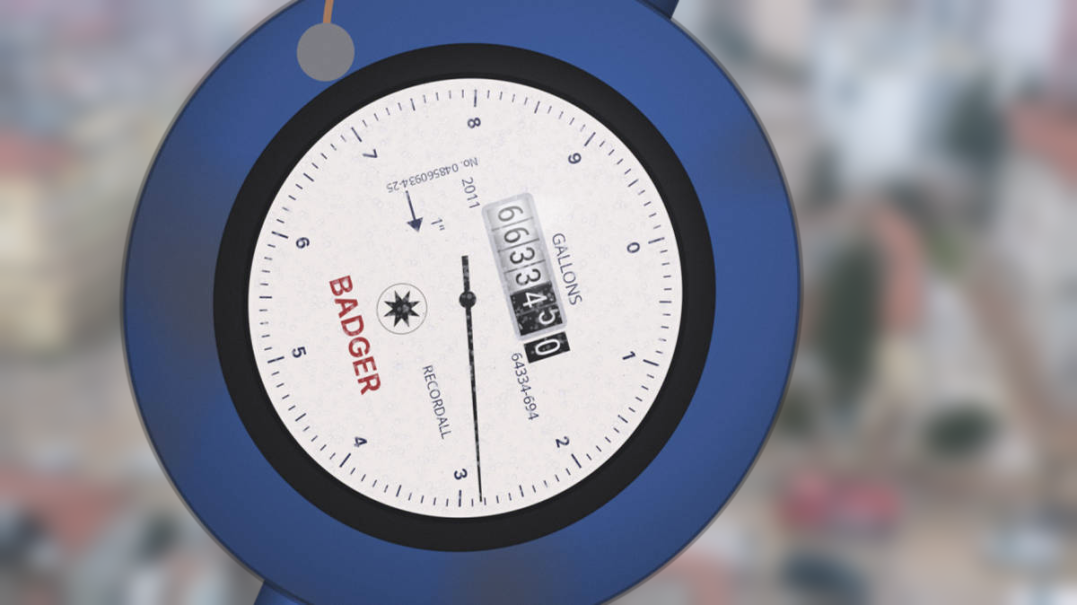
6633452.8; gal
